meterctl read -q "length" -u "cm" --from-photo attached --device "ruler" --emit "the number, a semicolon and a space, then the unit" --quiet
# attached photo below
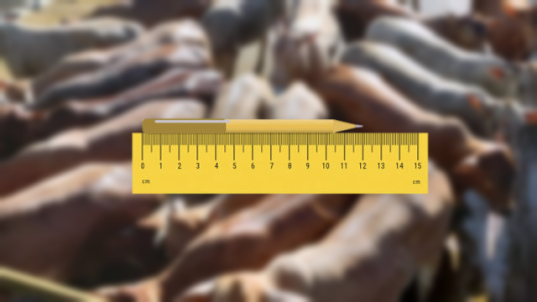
12; cm
